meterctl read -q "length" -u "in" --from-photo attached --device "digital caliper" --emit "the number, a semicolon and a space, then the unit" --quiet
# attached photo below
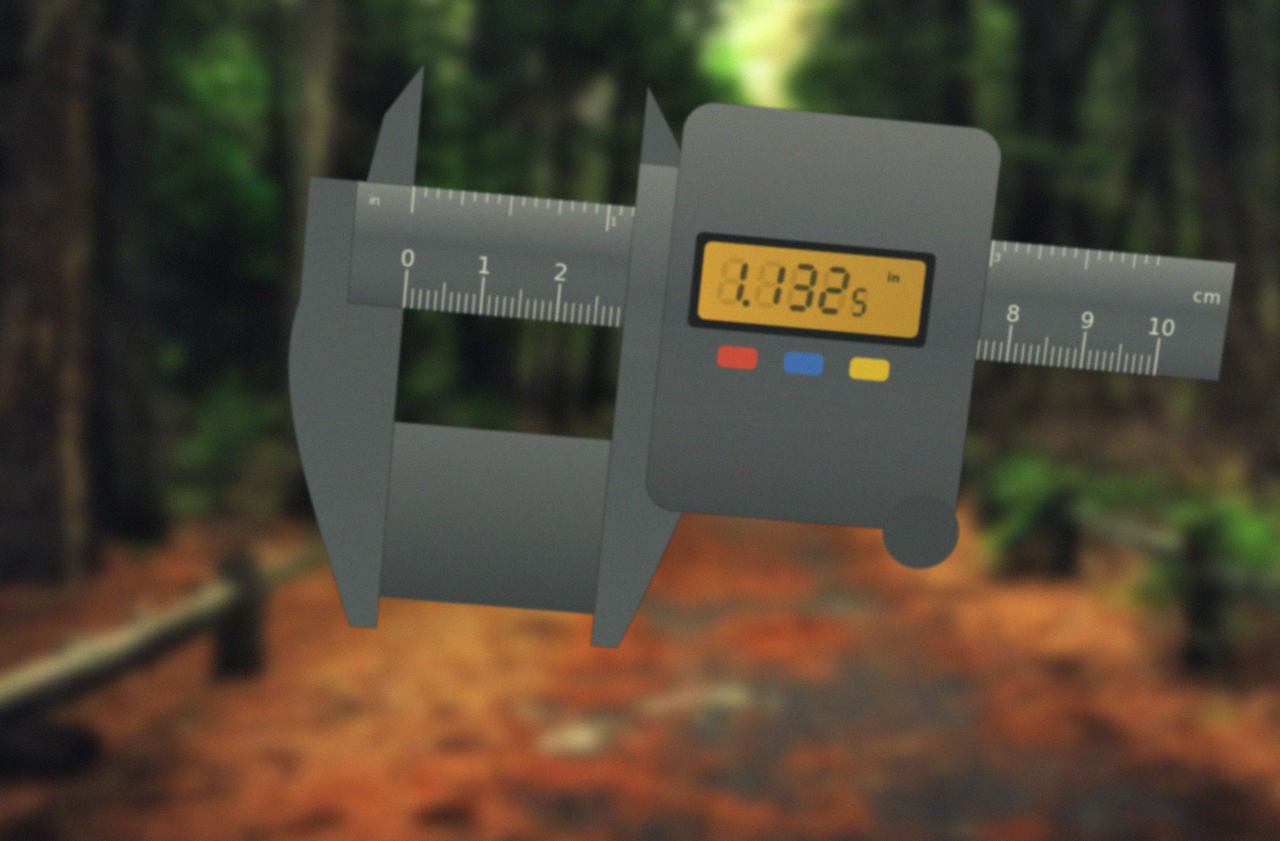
1.1325; in
